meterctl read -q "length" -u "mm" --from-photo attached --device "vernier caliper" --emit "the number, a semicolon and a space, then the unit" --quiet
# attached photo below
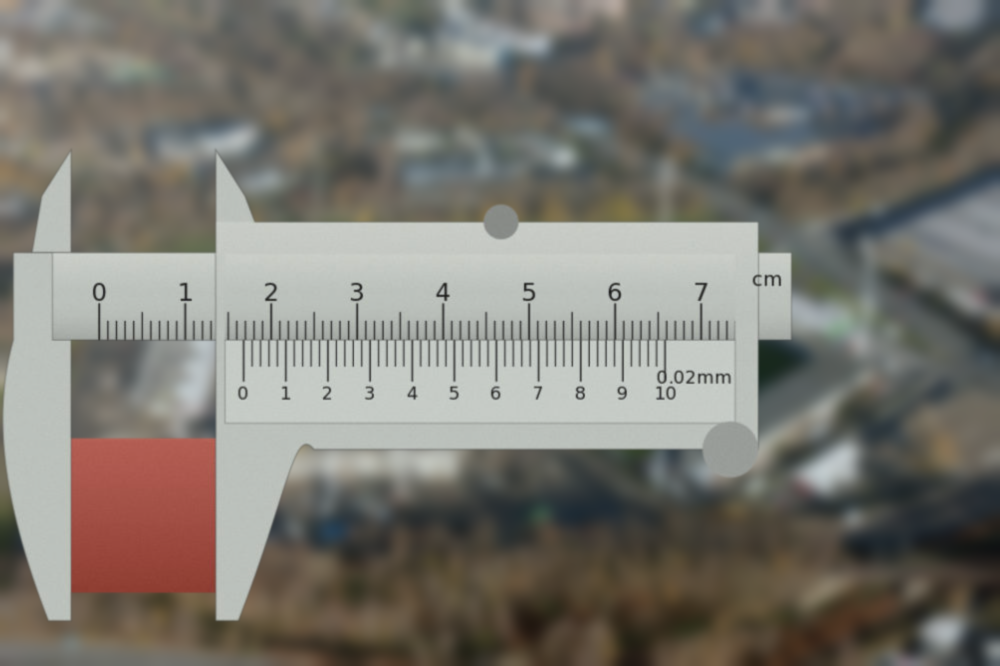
16.8; mm
